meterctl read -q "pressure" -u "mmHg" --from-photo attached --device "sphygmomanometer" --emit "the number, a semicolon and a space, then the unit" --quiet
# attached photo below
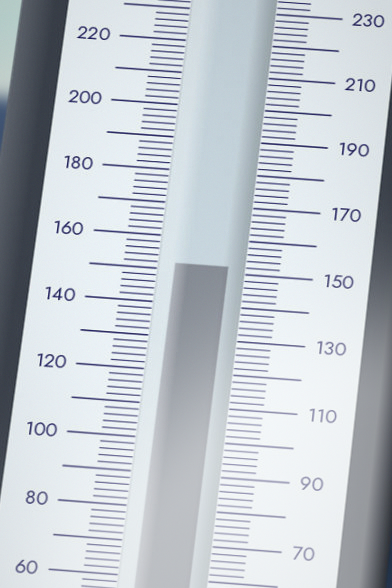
152; mmHg
